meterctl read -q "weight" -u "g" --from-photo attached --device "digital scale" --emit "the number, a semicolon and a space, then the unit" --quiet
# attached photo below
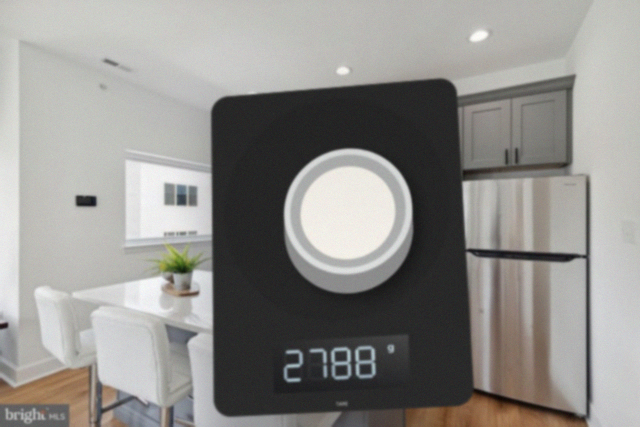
2788; g
